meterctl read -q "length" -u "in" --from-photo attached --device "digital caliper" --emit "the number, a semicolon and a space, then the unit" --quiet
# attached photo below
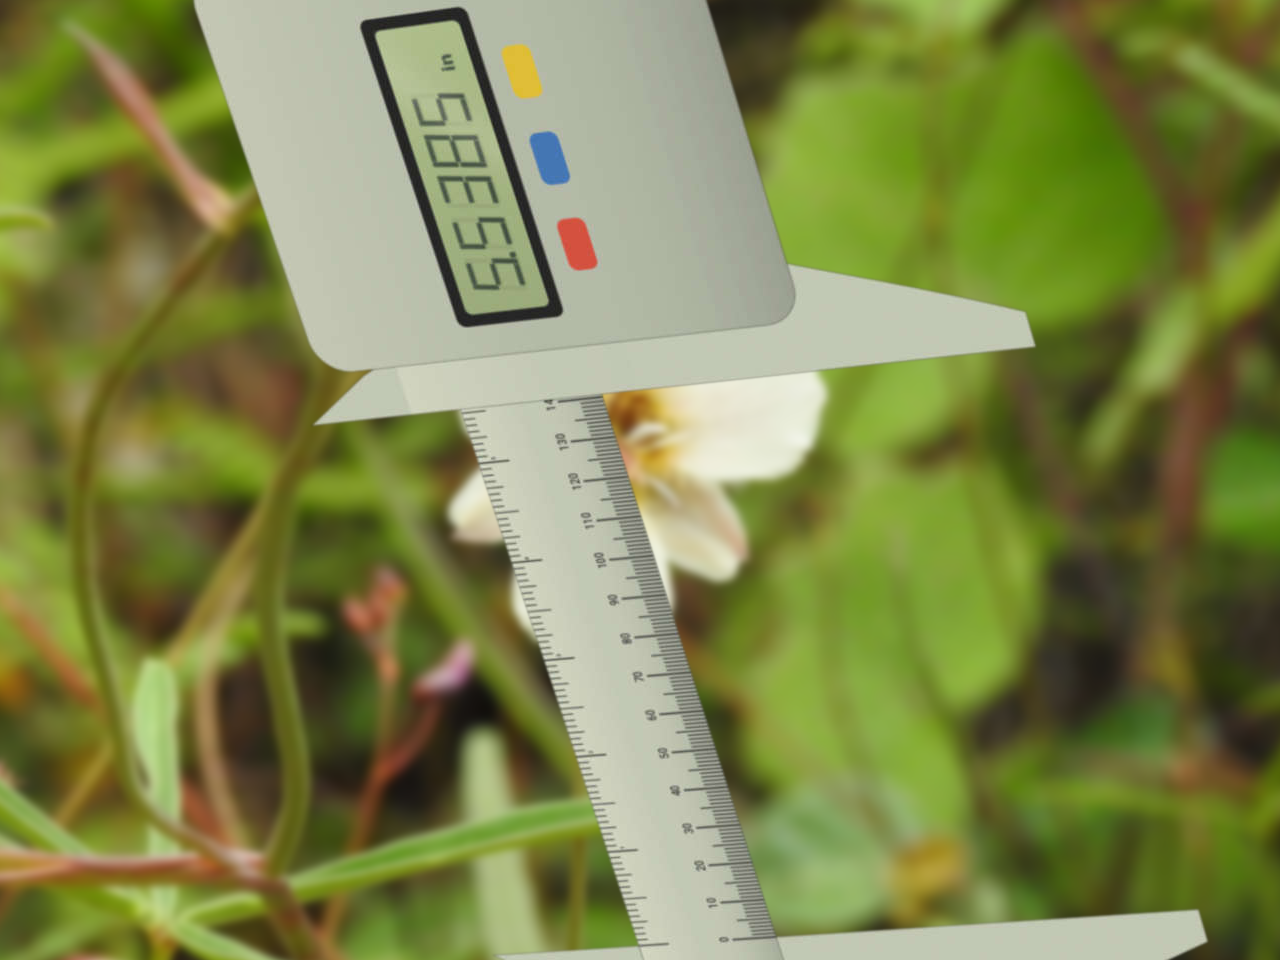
5.5385; in
